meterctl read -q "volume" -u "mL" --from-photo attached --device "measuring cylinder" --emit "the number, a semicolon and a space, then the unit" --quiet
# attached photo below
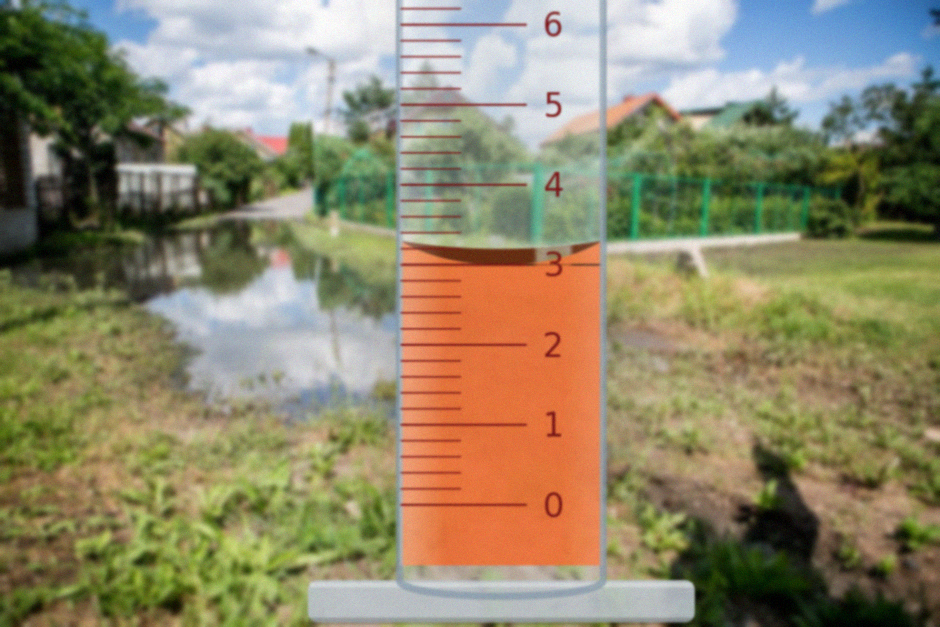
3; mL
